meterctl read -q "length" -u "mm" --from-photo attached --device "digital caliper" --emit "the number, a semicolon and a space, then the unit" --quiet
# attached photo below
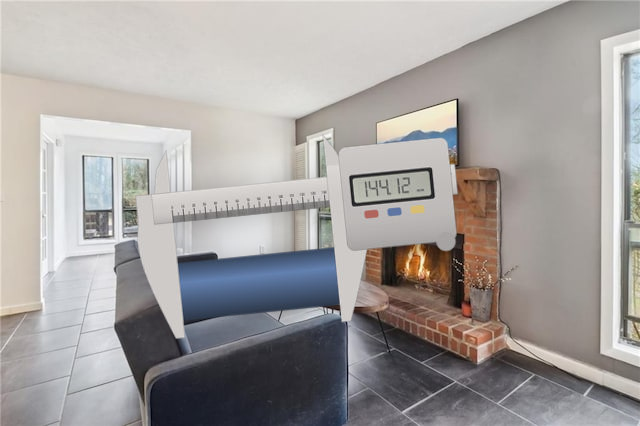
144.12; mm
